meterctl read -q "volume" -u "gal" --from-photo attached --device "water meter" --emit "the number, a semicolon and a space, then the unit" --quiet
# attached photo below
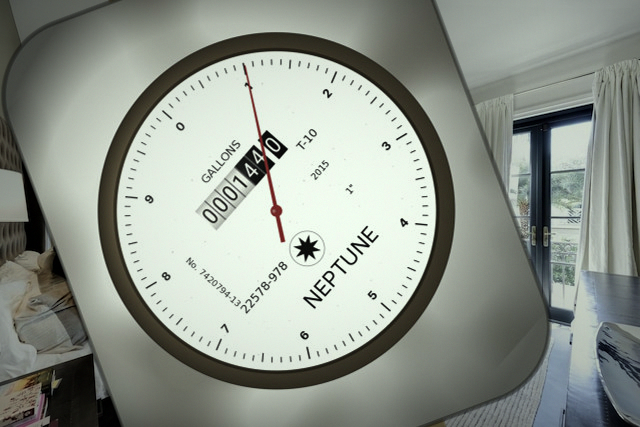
1441.0; gal
